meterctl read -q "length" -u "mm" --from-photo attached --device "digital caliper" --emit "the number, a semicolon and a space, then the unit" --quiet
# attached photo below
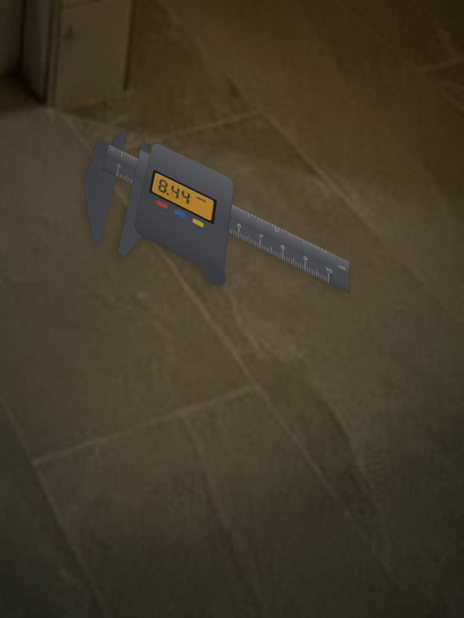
8.44; mm
